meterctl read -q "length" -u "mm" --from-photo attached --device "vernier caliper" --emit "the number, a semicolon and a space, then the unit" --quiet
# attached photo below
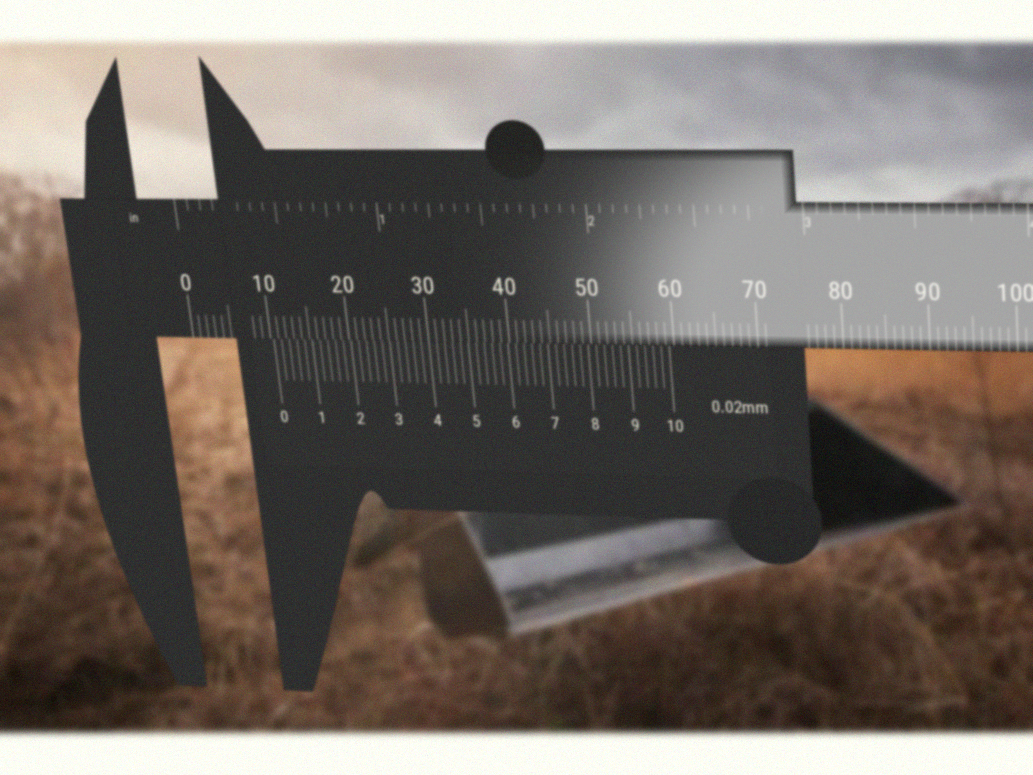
10.4; mm
